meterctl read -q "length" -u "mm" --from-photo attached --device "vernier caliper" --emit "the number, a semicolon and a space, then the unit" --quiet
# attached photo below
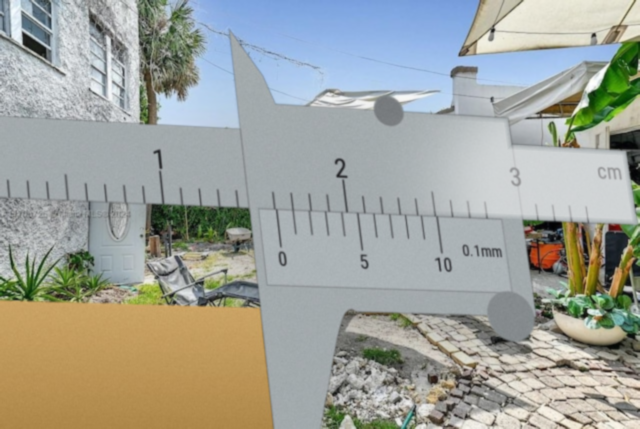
16.1; mm
